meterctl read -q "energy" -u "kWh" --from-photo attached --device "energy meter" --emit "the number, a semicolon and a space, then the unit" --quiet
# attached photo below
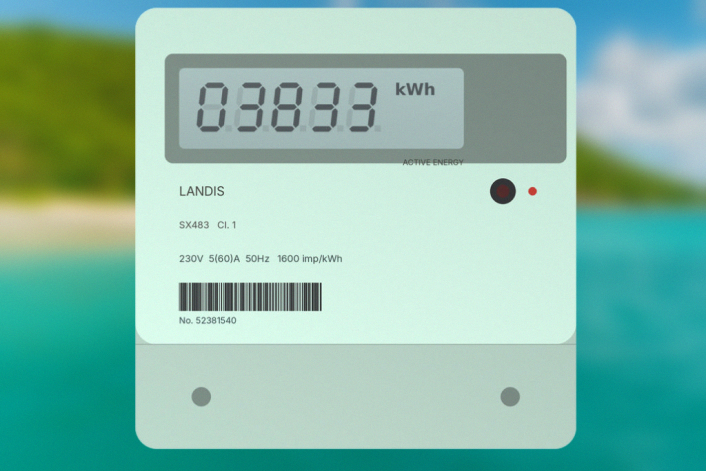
3833; kWh
